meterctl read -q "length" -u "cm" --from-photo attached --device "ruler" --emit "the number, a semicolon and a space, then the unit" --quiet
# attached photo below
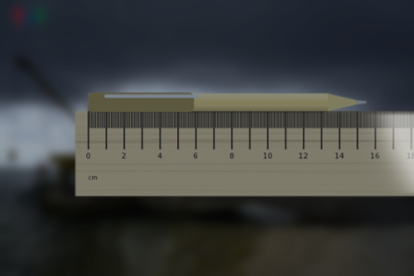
15.5; cm
